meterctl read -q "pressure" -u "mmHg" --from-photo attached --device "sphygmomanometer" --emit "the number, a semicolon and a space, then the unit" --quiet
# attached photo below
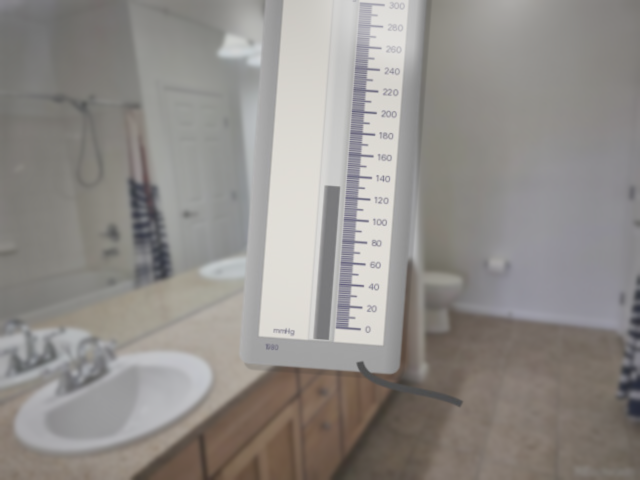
130; mmHg
